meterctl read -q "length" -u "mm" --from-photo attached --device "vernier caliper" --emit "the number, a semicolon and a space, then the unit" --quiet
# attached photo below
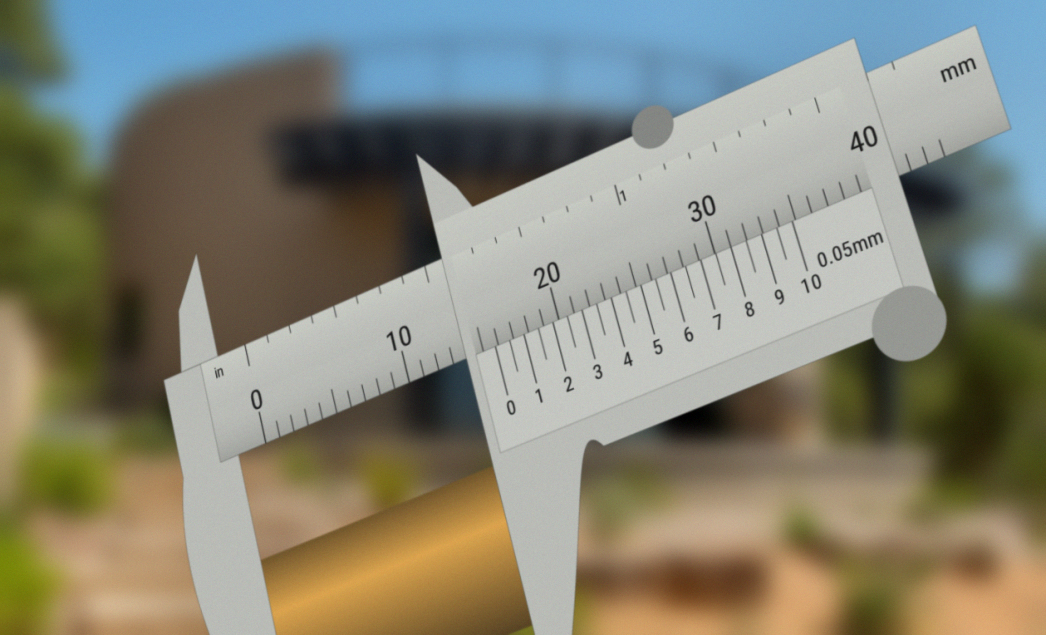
15.8; mm
